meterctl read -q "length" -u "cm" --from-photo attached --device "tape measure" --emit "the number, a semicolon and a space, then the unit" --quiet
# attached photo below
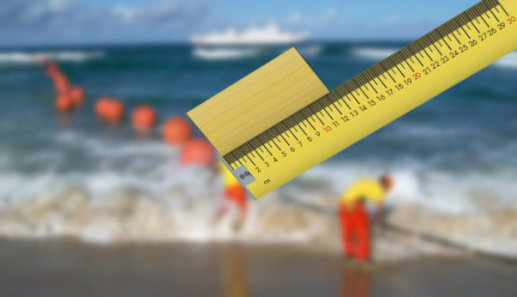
12.5; cm
